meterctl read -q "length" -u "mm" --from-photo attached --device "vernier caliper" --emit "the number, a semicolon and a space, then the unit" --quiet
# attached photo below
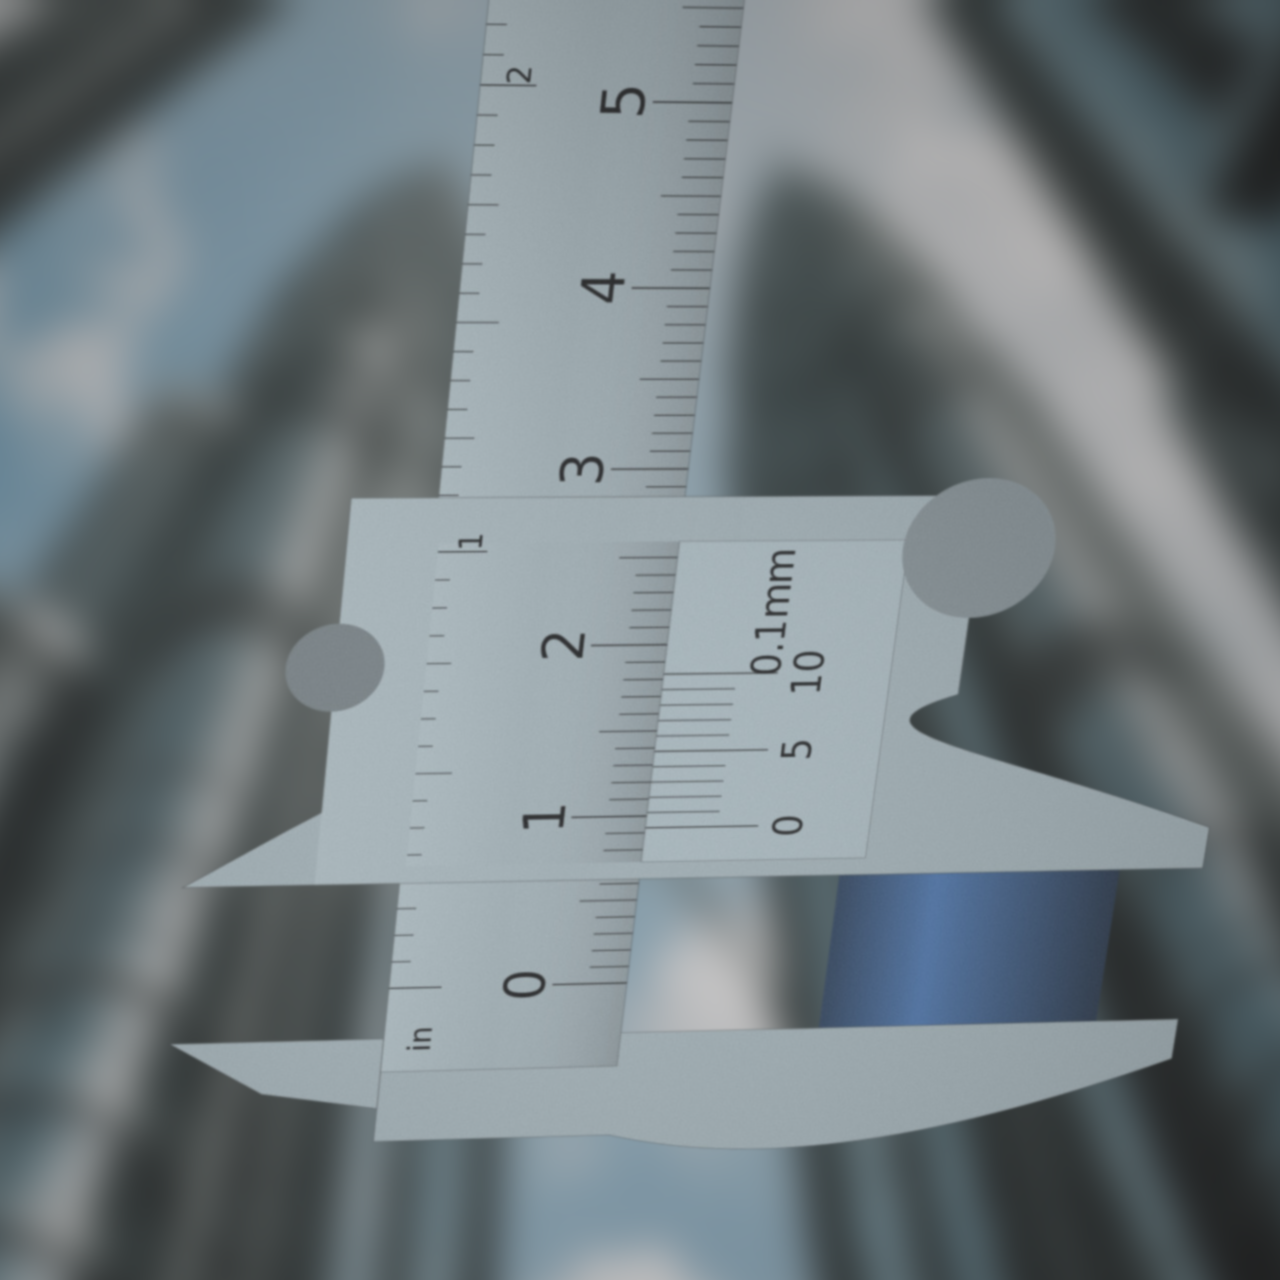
9.3; mm
